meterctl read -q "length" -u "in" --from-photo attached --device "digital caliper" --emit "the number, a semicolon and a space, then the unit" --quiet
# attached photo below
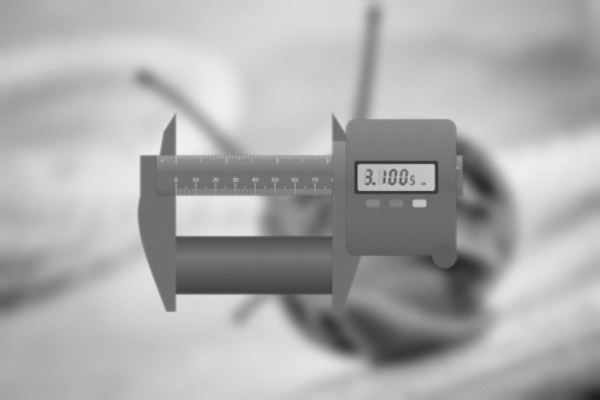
3.1005; in
